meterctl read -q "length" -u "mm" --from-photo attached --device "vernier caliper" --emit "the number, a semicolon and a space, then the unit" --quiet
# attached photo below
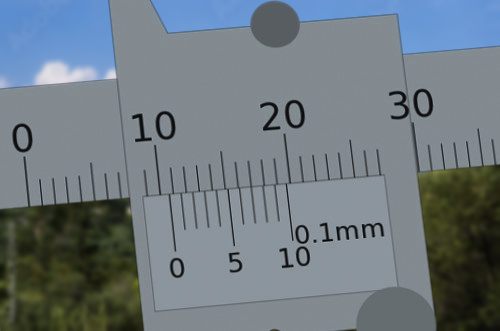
10.7; mm
